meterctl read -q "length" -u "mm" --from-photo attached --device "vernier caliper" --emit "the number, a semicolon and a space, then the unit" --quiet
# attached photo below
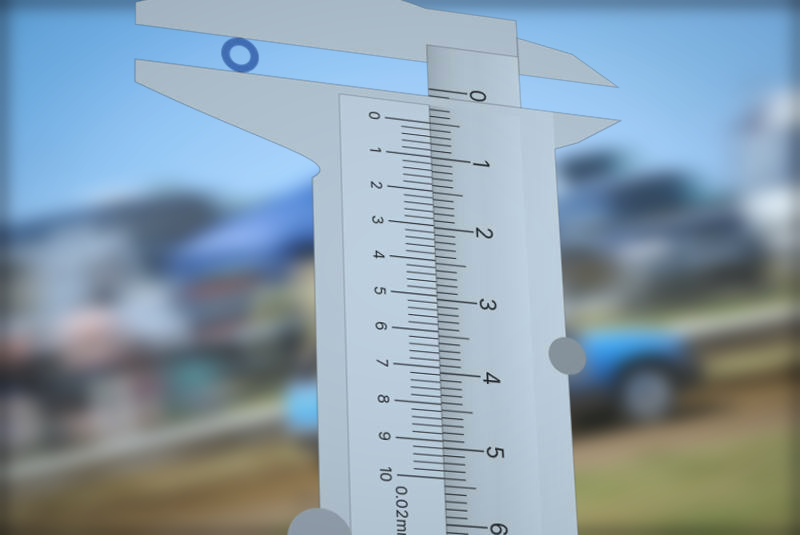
5.0; mm
